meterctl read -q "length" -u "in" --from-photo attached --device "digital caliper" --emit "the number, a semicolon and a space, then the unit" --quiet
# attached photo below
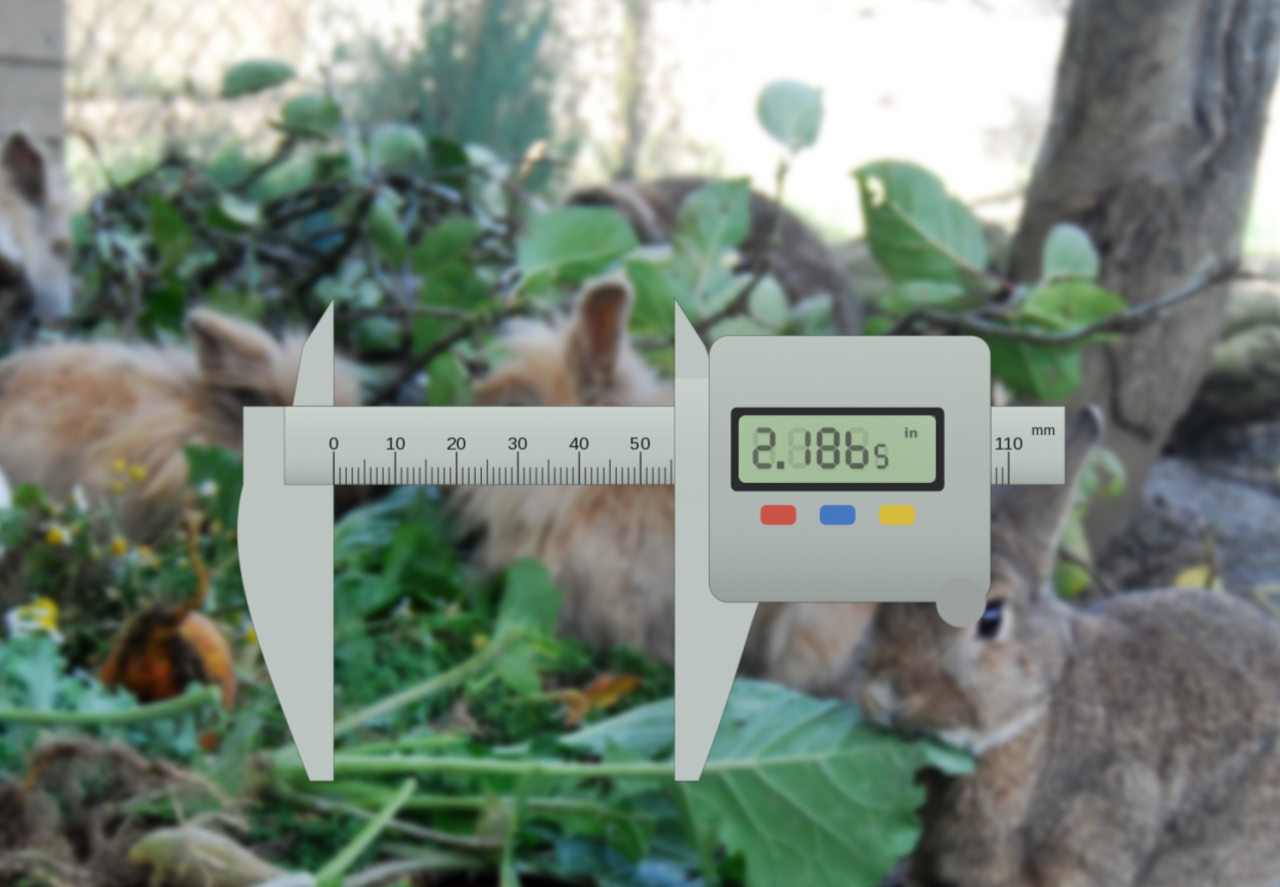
2.1865; in
